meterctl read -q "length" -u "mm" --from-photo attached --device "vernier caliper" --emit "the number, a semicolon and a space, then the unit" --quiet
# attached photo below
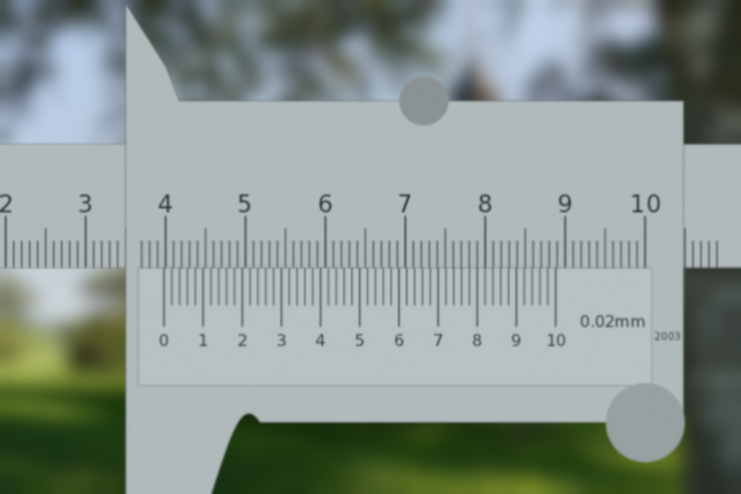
39.8; mm
